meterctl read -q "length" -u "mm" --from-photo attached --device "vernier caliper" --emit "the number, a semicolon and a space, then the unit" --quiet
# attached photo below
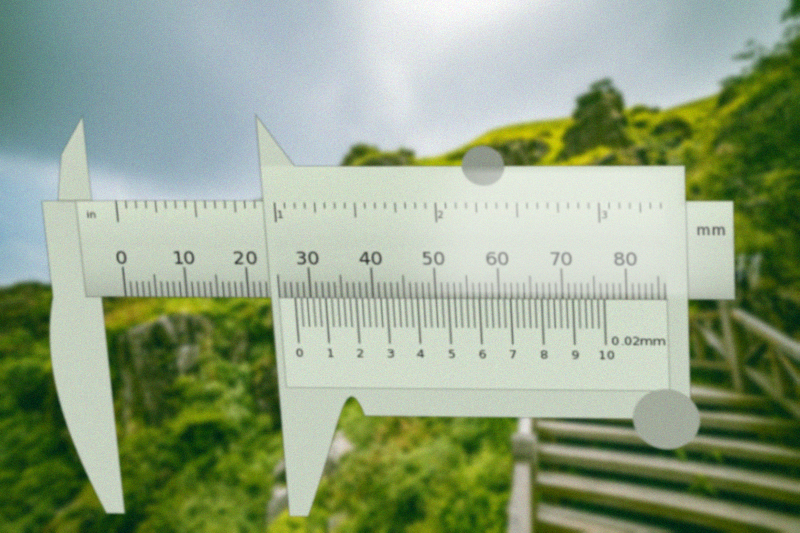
27.5; mm
